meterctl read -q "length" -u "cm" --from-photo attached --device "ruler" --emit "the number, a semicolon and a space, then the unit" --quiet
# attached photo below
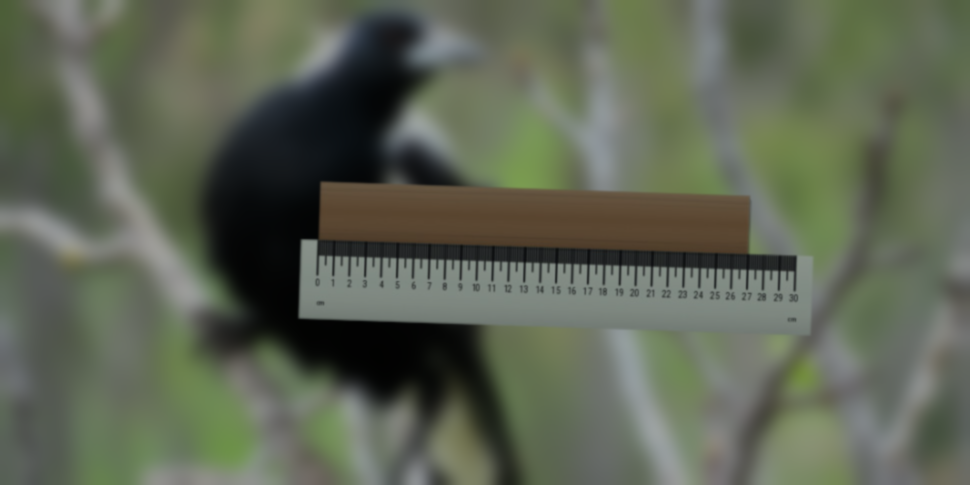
27; cm
